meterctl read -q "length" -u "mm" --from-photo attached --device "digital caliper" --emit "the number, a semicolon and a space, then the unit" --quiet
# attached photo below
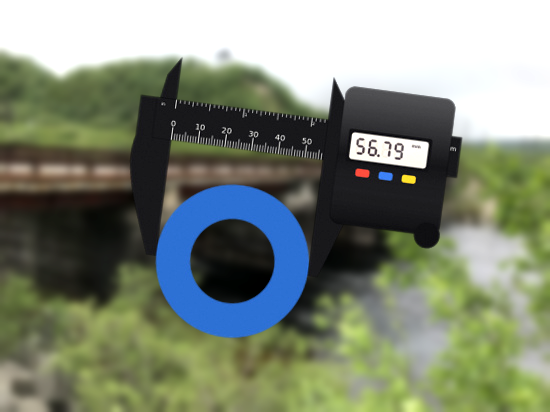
56.79; mm
